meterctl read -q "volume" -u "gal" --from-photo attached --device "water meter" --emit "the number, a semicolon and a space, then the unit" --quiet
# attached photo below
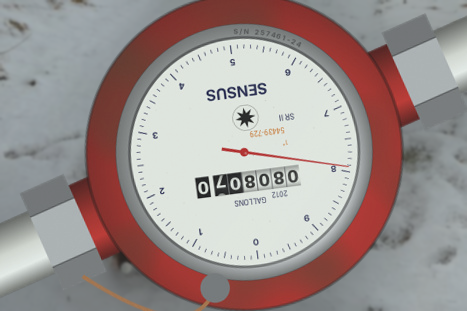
808067.9; gal
